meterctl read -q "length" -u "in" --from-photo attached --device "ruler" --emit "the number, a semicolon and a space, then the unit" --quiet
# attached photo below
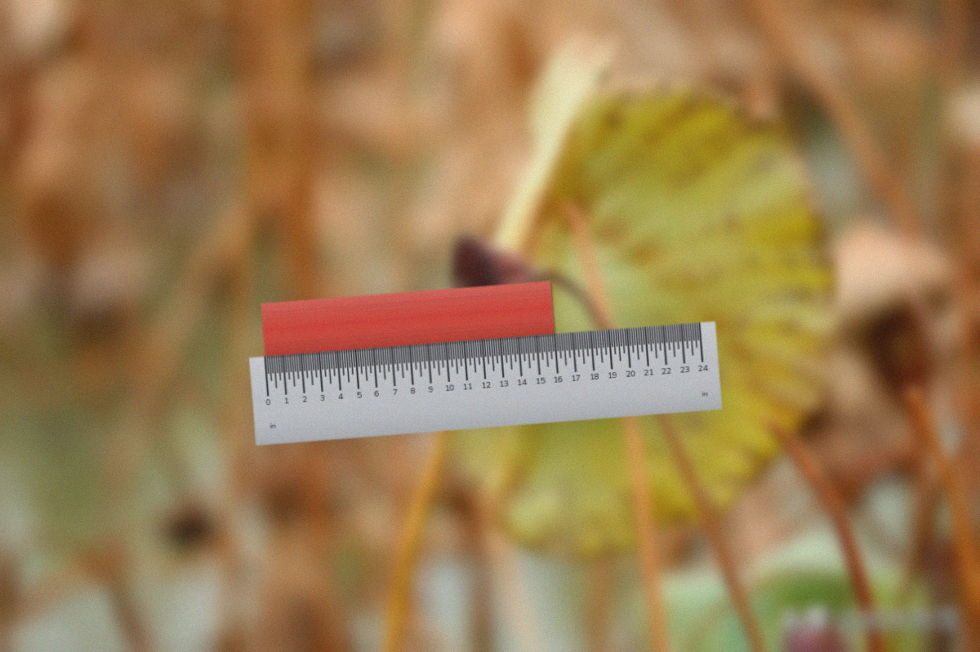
16; in
